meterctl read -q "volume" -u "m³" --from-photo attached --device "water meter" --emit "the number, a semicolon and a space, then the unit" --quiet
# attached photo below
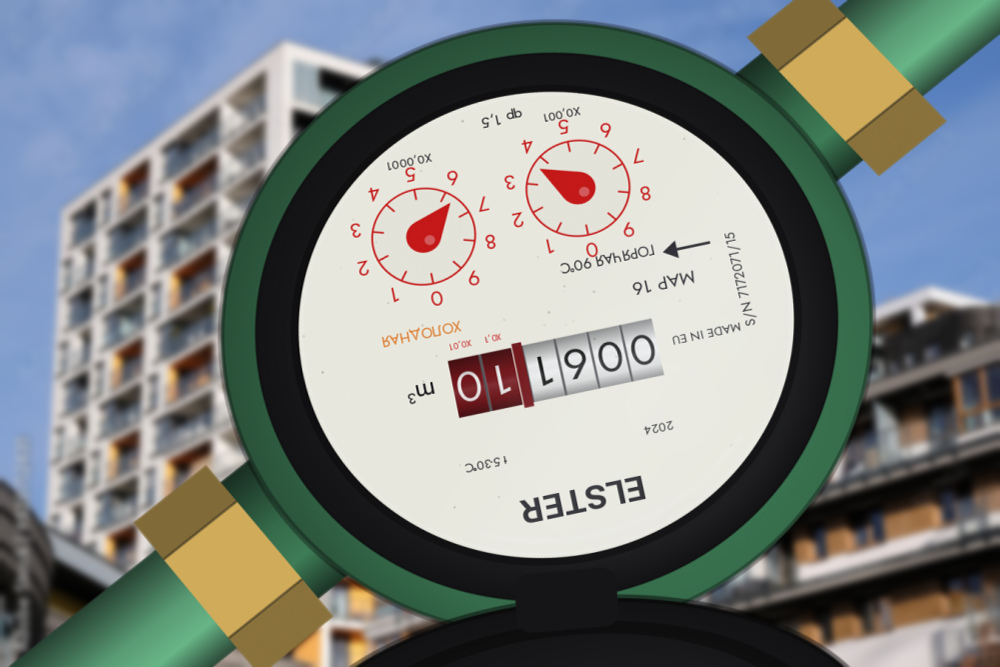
61.1036; m³
